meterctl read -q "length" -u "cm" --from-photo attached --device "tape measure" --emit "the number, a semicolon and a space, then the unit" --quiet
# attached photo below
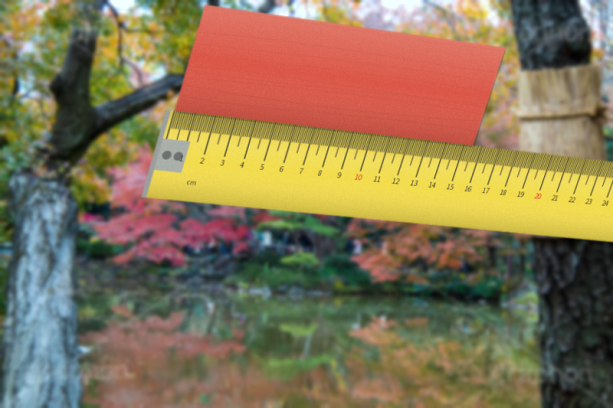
15.5; cm
